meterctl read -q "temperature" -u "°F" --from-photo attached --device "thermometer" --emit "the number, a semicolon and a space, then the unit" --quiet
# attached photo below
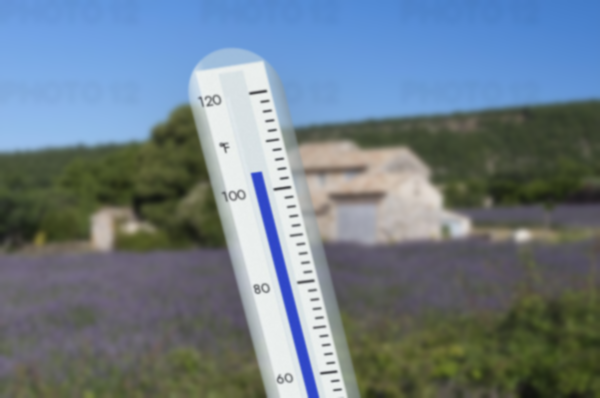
104; °F
